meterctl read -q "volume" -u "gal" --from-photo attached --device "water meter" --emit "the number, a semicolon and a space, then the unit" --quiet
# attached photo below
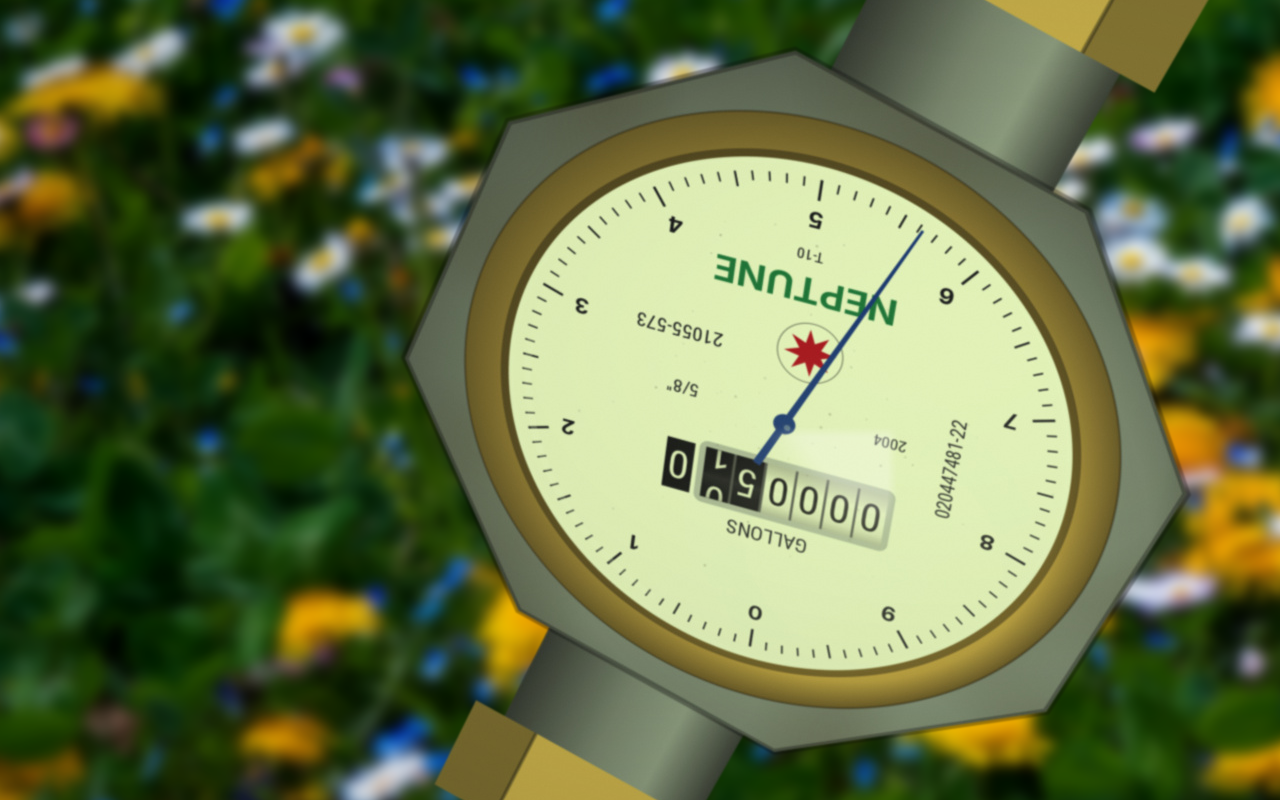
505.6; gal
